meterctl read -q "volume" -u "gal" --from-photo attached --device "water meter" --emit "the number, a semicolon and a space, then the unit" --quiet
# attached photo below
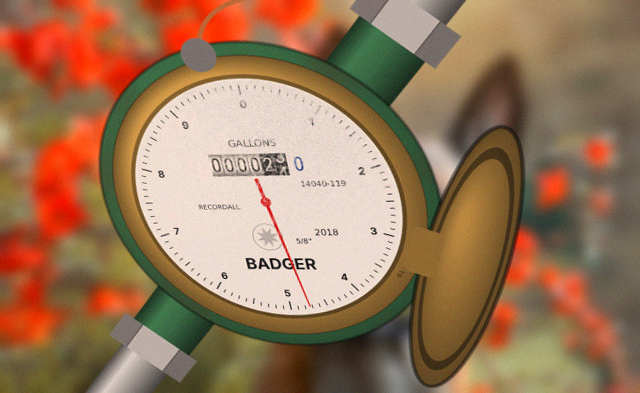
234.7; gal
